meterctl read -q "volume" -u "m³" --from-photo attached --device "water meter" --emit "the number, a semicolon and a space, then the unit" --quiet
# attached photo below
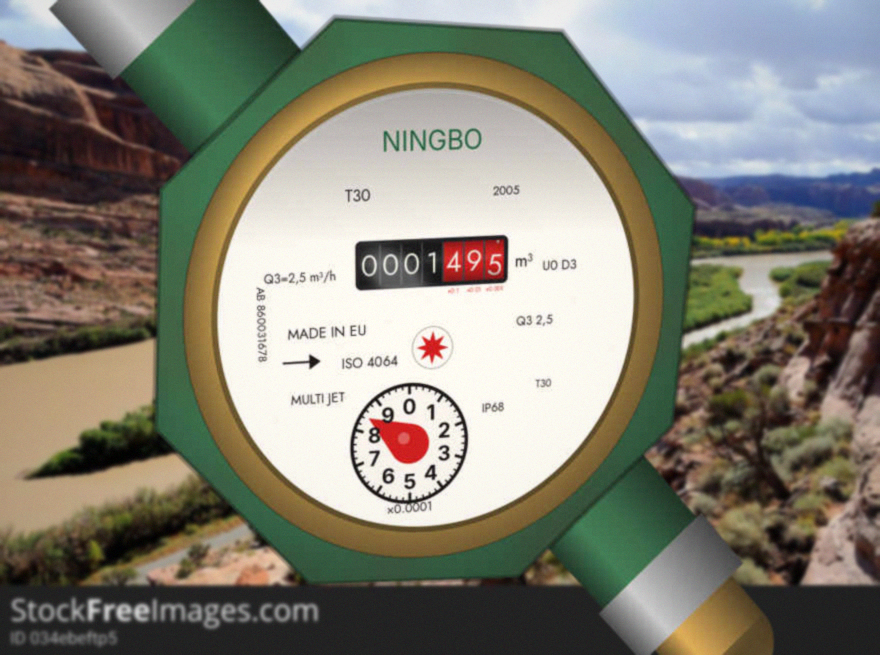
1.4948; m³
